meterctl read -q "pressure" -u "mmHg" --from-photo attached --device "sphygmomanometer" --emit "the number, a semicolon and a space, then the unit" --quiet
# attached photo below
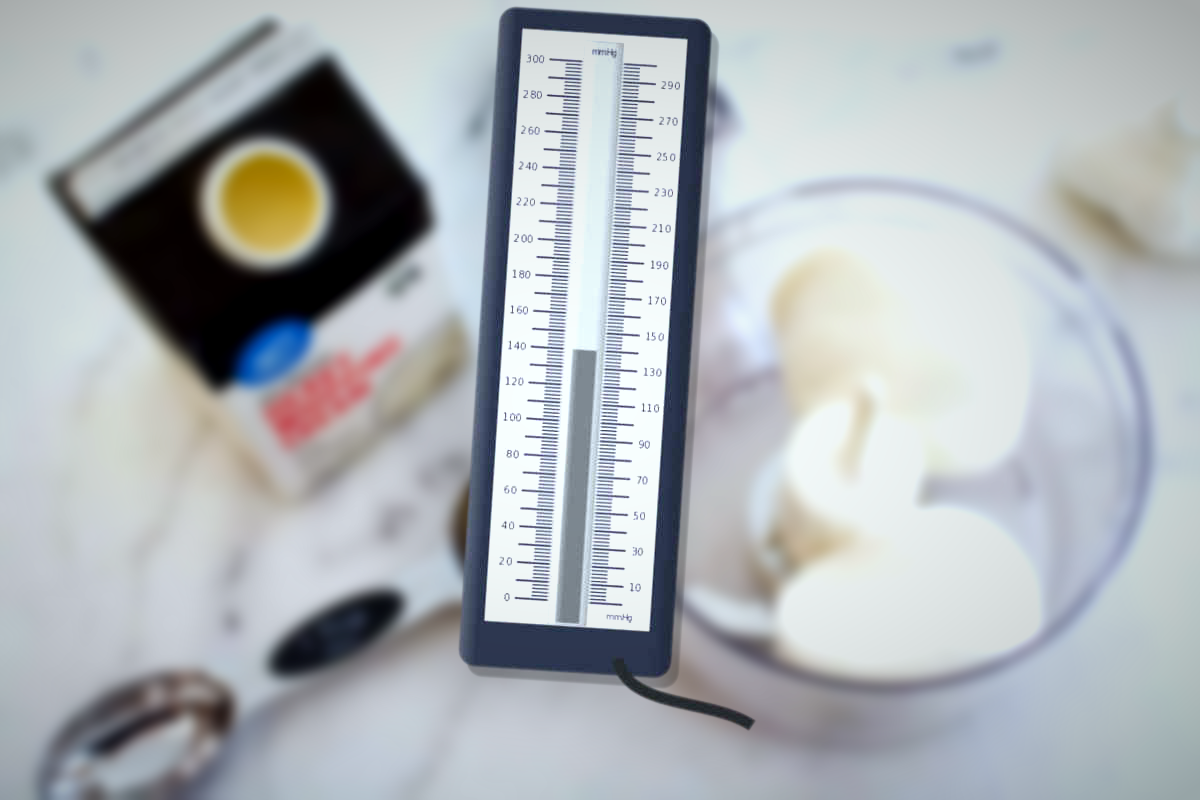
140; mmHg
